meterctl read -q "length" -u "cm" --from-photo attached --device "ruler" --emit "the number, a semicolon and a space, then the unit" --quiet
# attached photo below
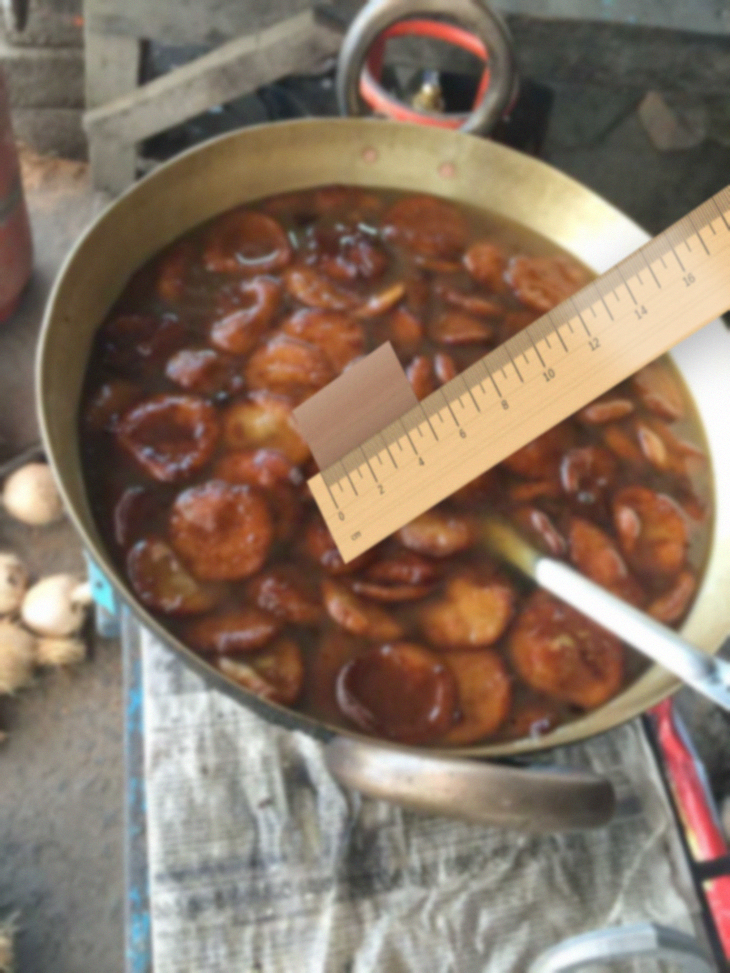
5; cm
